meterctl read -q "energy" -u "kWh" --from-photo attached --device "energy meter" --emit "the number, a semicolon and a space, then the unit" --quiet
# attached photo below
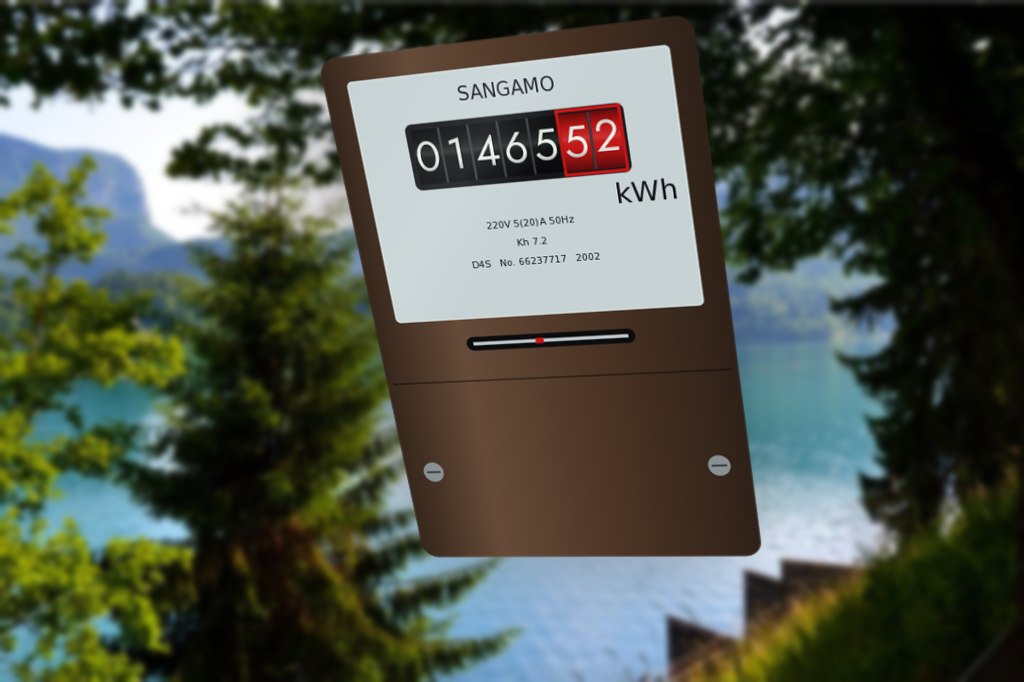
1465.52; kWh
